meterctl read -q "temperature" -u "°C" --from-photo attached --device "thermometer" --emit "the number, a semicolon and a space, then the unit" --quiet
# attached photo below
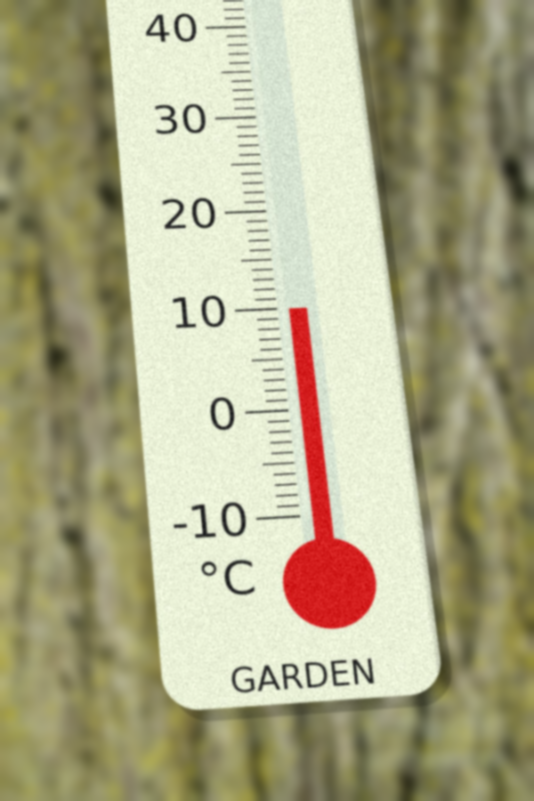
10; °C
